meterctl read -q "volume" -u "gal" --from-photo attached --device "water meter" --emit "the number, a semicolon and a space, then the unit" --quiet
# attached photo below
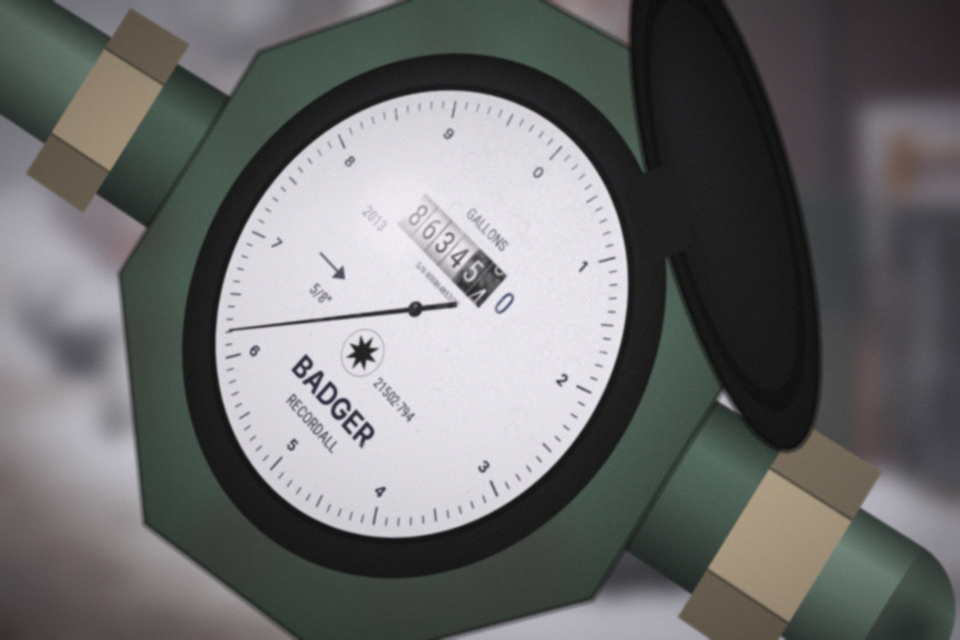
8634536.2; gal
